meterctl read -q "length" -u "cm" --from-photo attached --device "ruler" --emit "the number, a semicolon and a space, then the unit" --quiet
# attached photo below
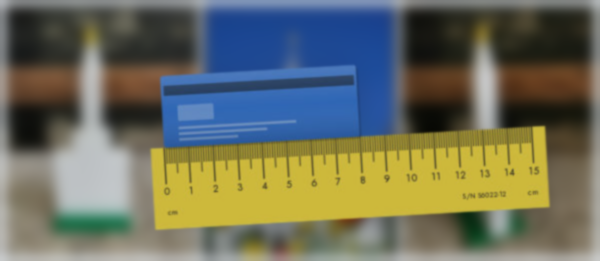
8; cm
